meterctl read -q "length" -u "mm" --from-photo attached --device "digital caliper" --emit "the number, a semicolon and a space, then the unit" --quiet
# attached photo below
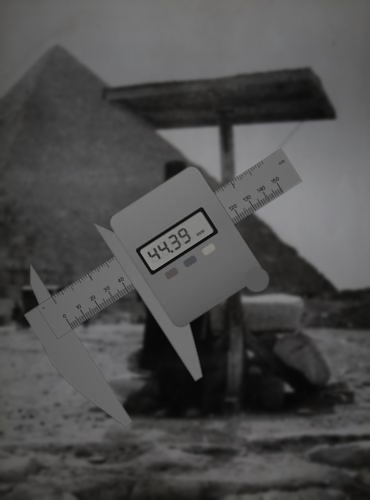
44.39; mm
